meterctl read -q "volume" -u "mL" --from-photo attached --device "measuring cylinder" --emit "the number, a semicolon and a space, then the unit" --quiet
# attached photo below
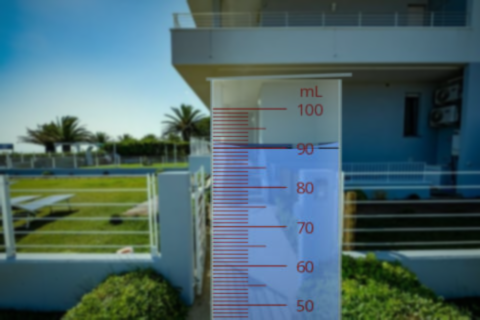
90; mL
